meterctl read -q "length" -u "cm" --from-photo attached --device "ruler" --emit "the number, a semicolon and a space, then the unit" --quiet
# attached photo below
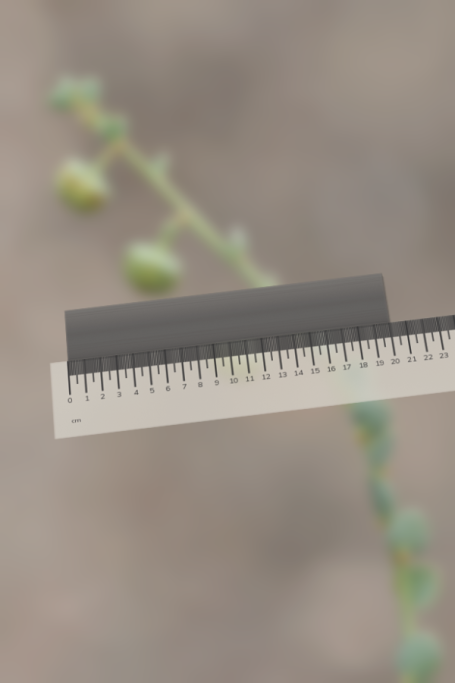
20; cm
